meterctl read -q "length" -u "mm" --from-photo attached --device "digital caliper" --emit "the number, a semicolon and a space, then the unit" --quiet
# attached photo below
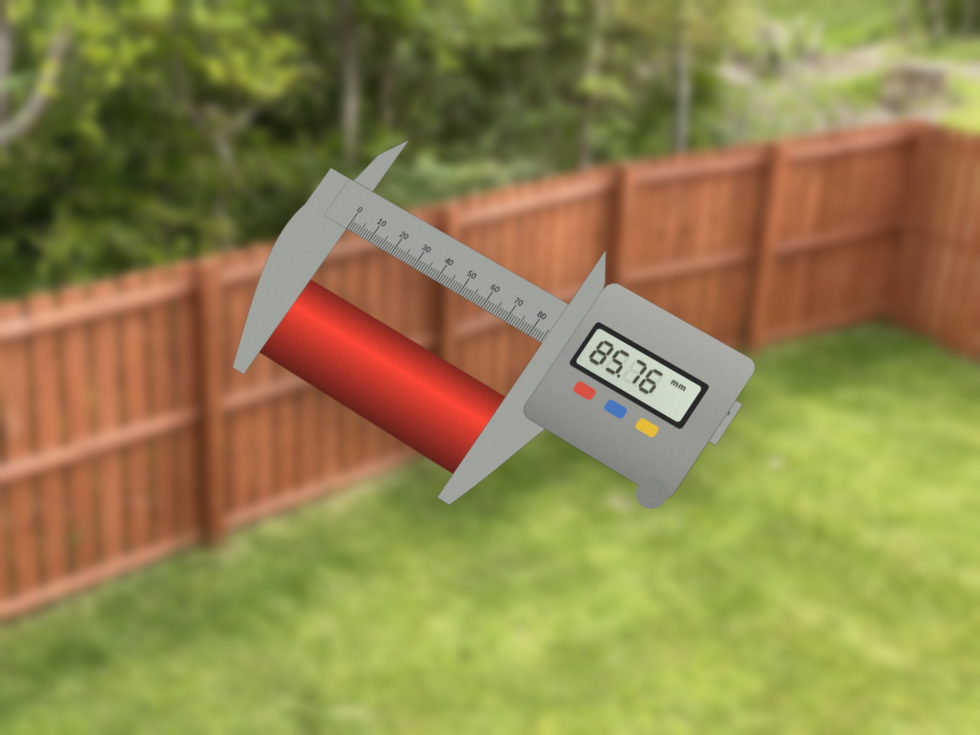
85.76; mm
